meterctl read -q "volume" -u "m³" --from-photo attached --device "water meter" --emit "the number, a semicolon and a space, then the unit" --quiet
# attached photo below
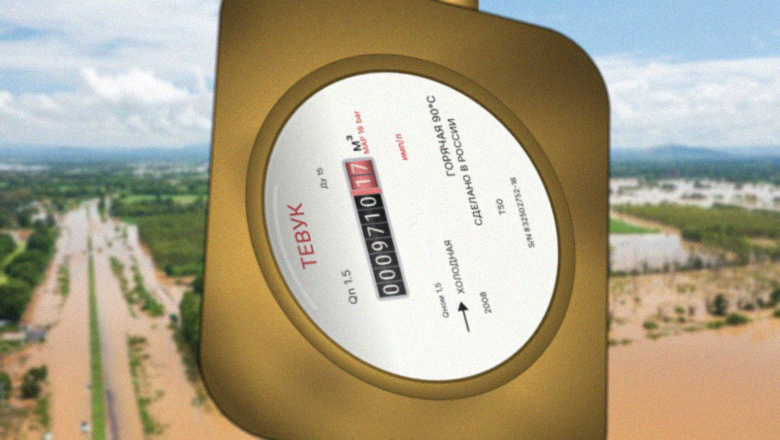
9710.17; m³
